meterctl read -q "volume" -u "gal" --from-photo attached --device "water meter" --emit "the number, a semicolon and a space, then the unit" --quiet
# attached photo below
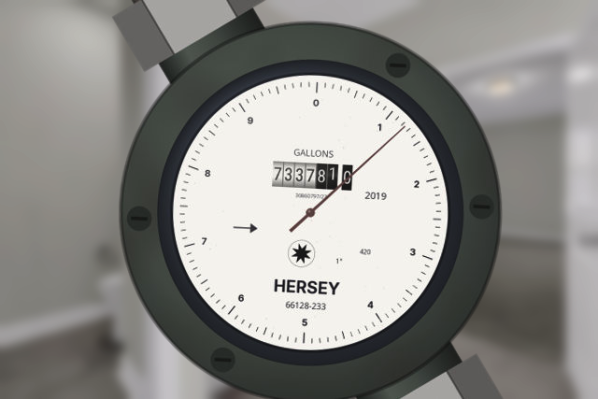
7337811.2; gal
